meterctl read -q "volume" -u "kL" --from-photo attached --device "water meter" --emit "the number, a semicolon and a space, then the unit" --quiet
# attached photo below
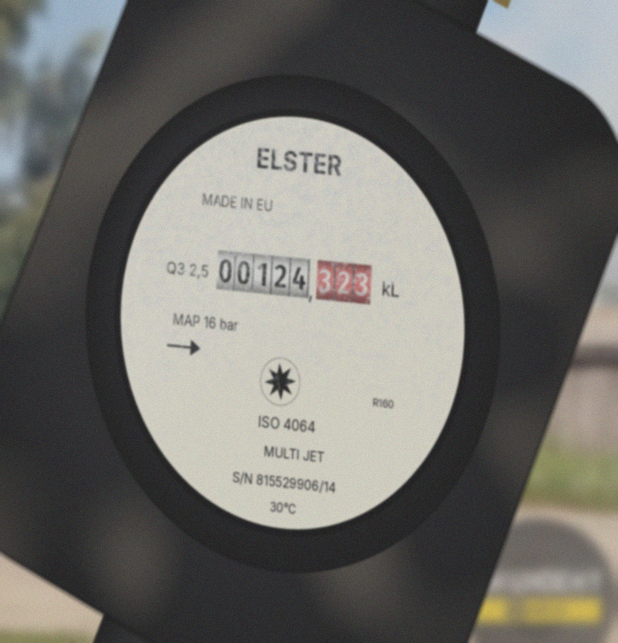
124.323; kL
